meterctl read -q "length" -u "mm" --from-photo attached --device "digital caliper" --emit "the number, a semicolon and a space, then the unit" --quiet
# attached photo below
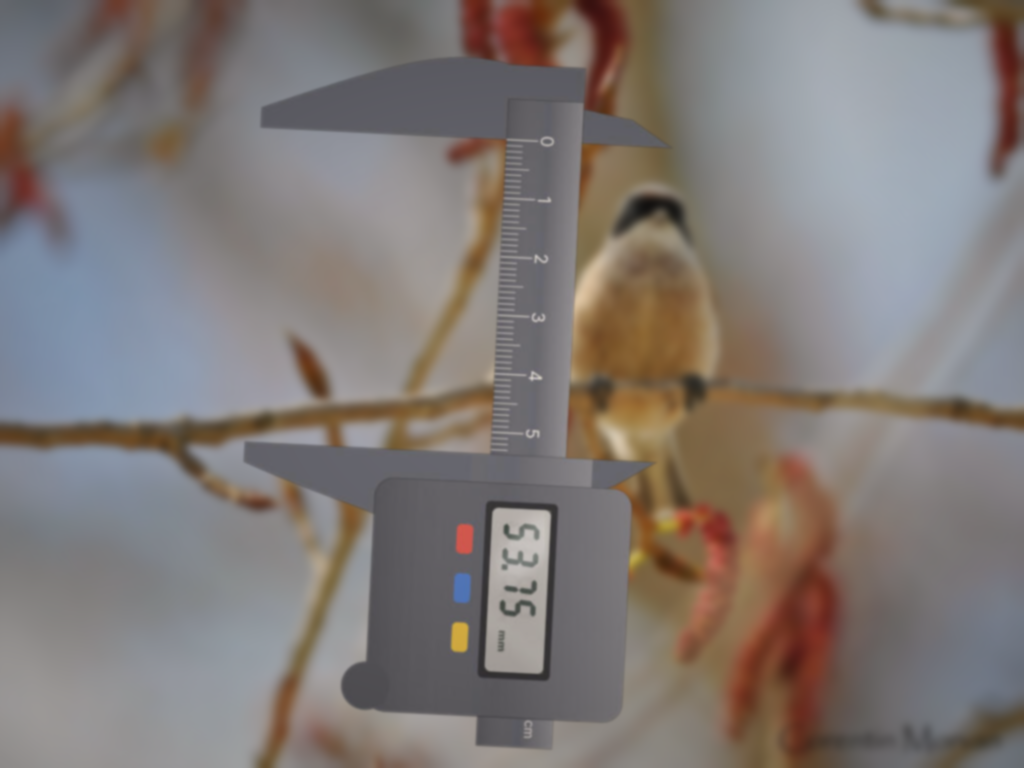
53.75; mm
